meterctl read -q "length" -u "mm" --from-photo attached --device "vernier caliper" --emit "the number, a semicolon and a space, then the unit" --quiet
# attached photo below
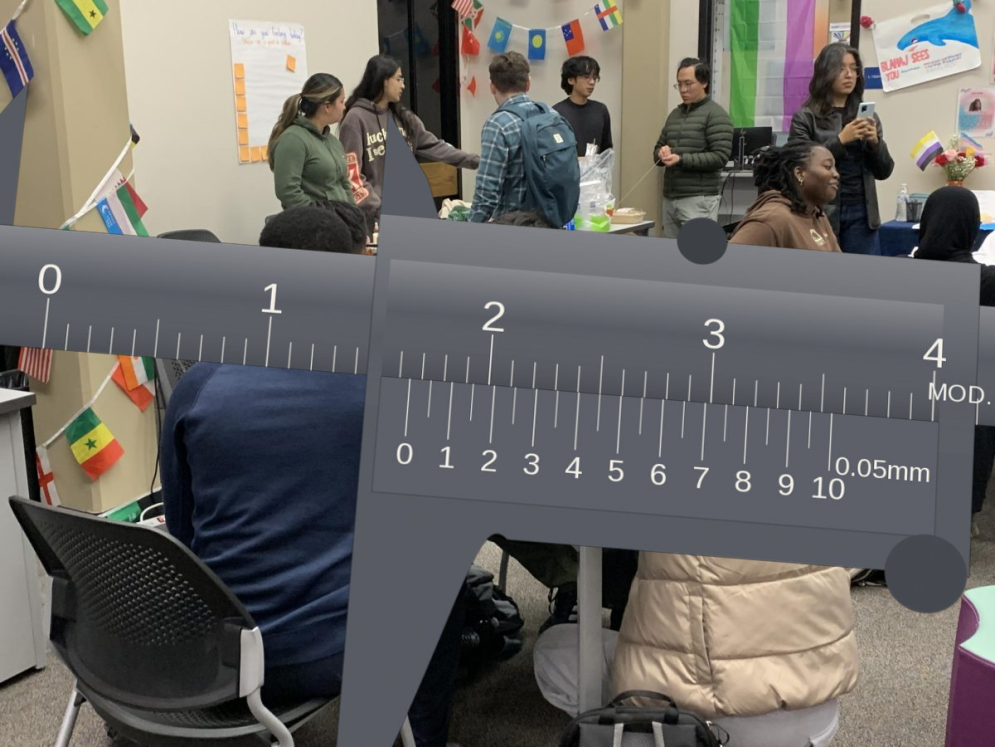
16.45; mm
